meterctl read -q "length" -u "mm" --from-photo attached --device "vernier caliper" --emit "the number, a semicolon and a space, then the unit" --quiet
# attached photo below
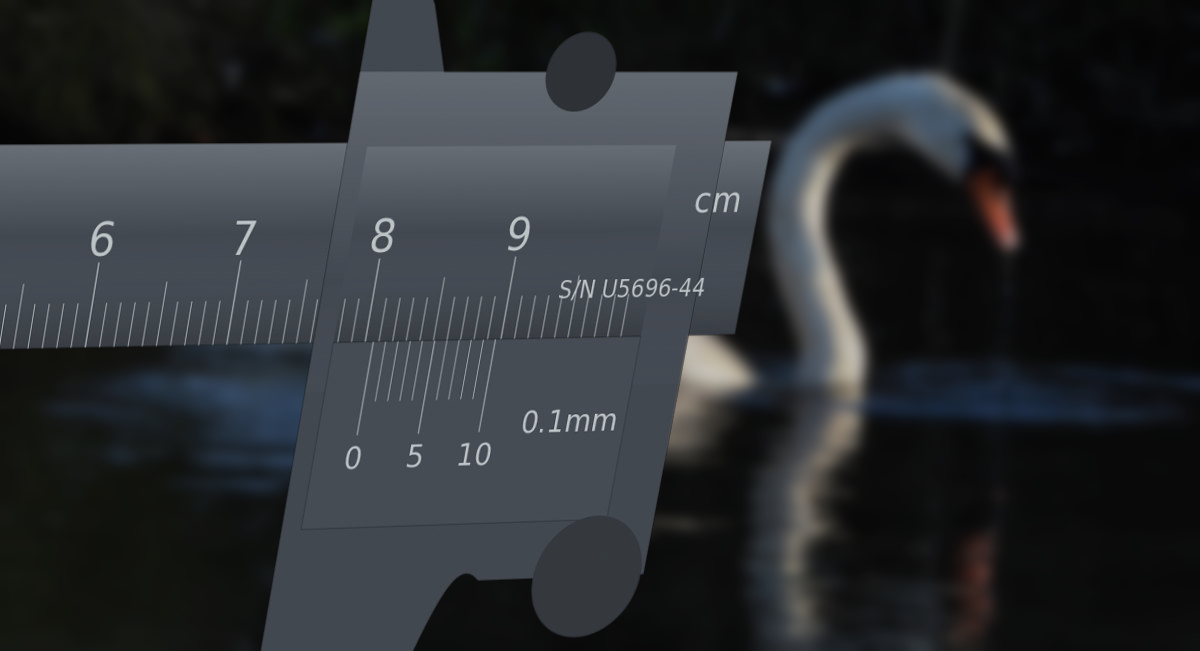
80.6; mm
